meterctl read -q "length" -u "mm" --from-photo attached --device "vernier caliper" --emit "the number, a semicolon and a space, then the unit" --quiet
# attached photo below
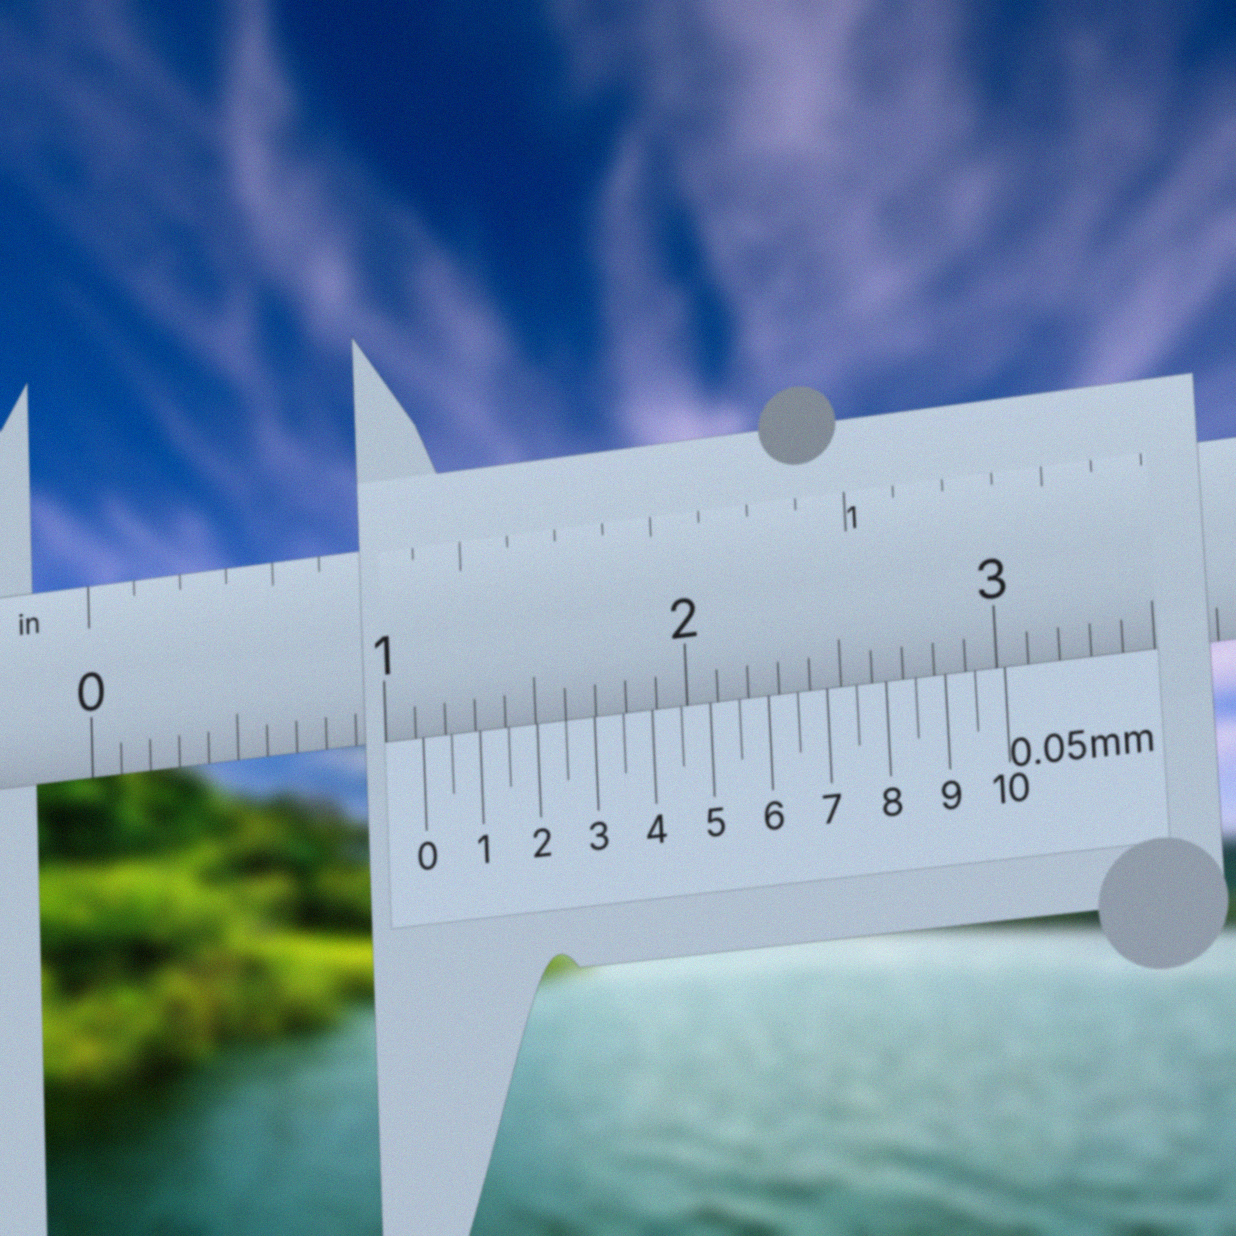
11.25; mm
